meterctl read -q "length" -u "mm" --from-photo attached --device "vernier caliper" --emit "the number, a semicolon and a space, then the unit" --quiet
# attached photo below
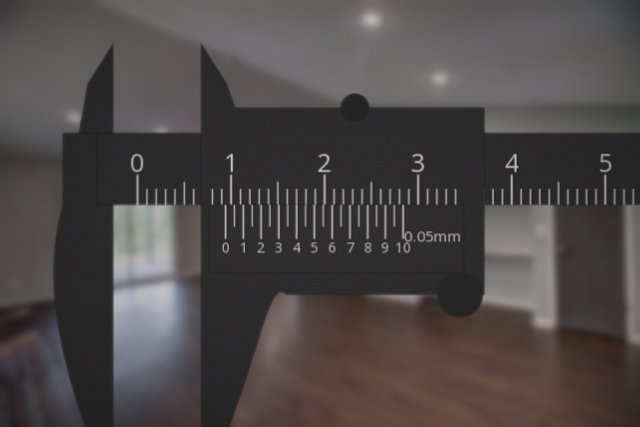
9.4; mm
